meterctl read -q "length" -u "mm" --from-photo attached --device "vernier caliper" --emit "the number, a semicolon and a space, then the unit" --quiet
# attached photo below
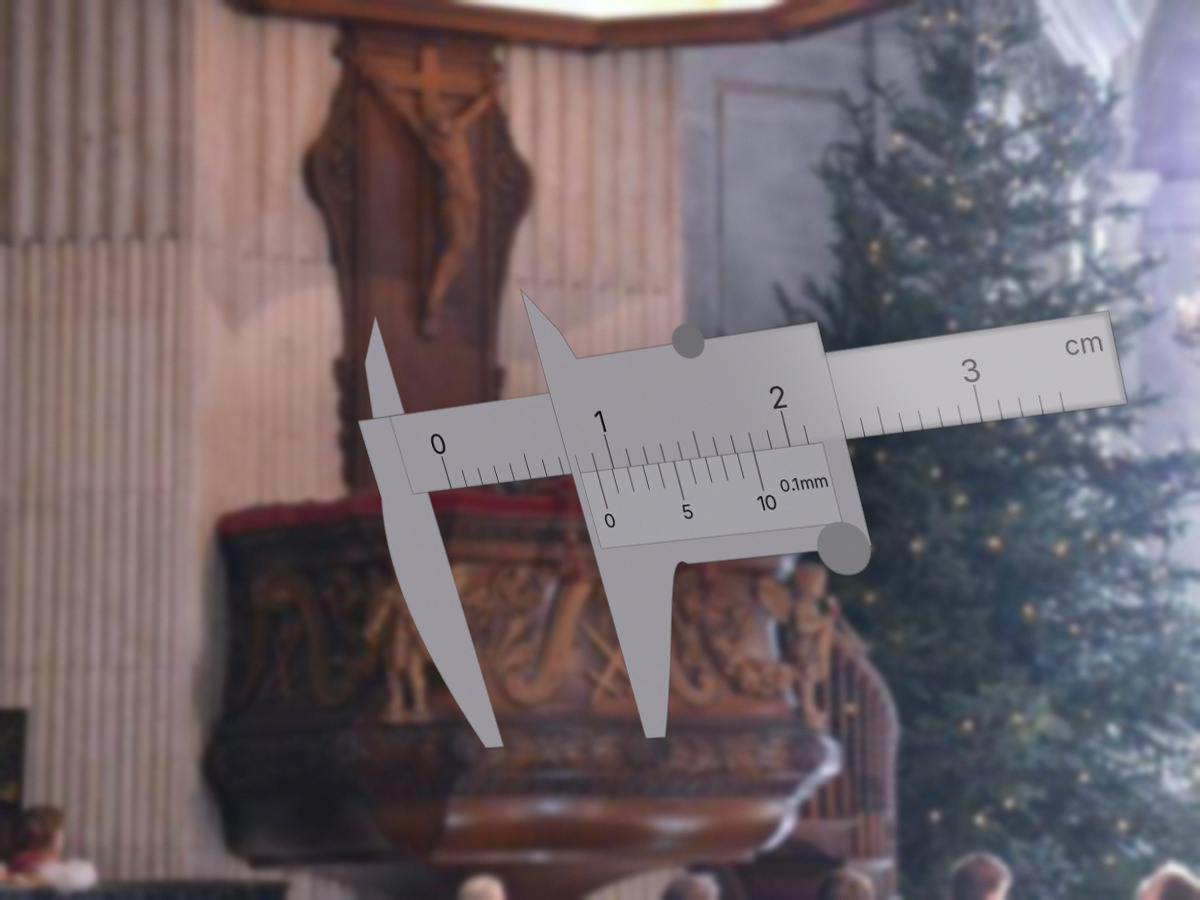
9.0; mm
